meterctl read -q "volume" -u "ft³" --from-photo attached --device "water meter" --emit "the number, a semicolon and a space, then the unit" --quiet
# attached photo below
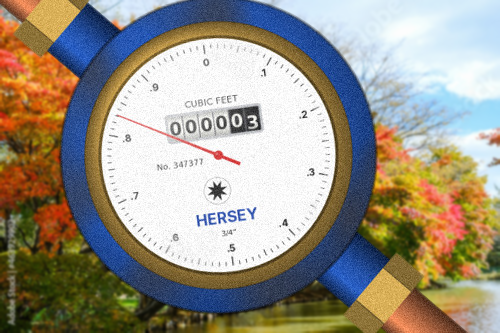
2.83; ft³
